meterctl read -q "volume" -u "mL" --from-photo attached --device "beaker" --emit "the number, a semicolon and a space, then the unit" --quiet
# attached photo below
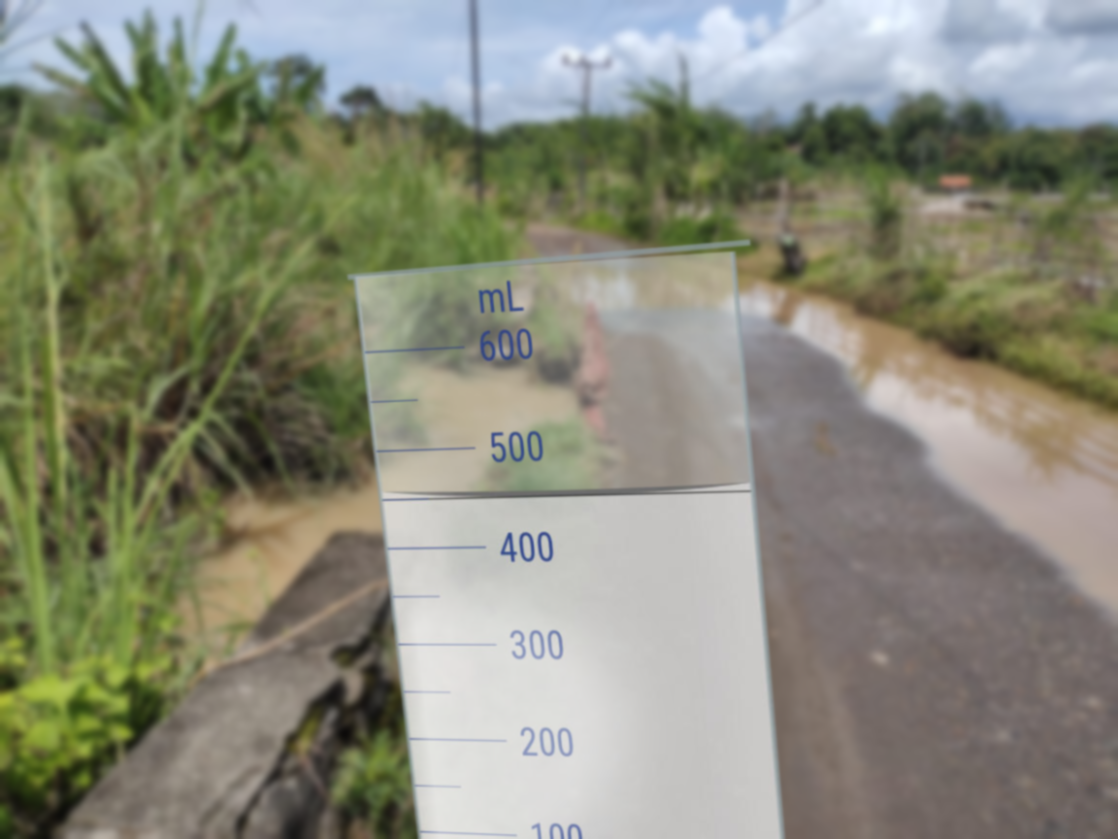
450; mL
